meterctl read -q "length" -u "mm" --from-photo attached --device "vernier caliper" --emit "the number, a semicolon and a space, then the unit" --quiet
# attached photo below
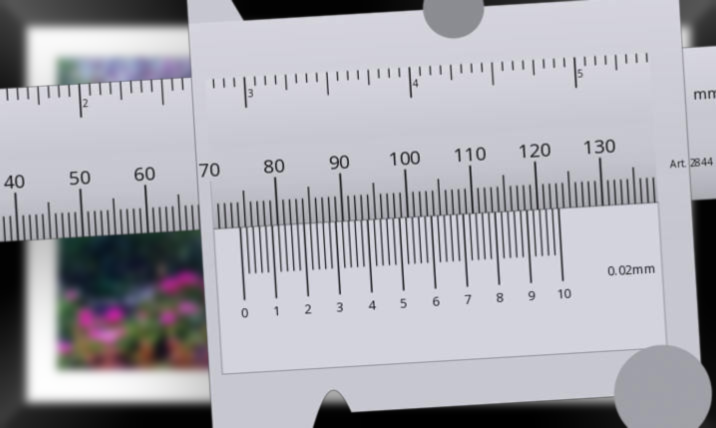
74.2; mm
